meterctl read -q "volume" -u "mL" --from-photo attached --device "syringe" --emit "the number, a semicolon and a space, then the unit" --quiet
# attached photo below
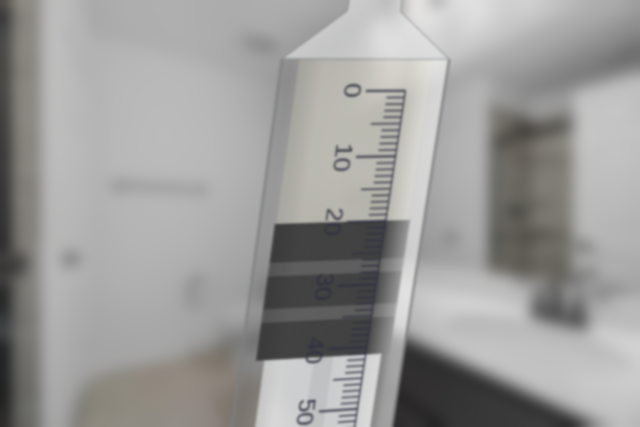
20; mL
